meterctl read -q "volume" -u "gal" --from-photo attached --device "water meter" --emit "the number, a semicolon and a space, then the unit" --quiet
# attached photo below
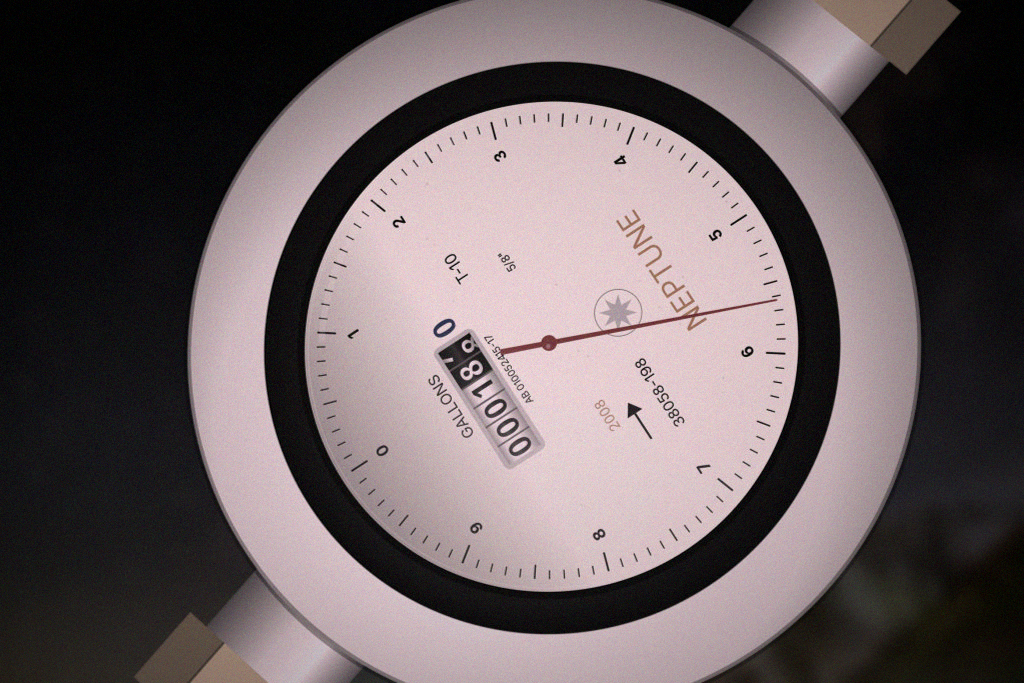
1875.6; gal
